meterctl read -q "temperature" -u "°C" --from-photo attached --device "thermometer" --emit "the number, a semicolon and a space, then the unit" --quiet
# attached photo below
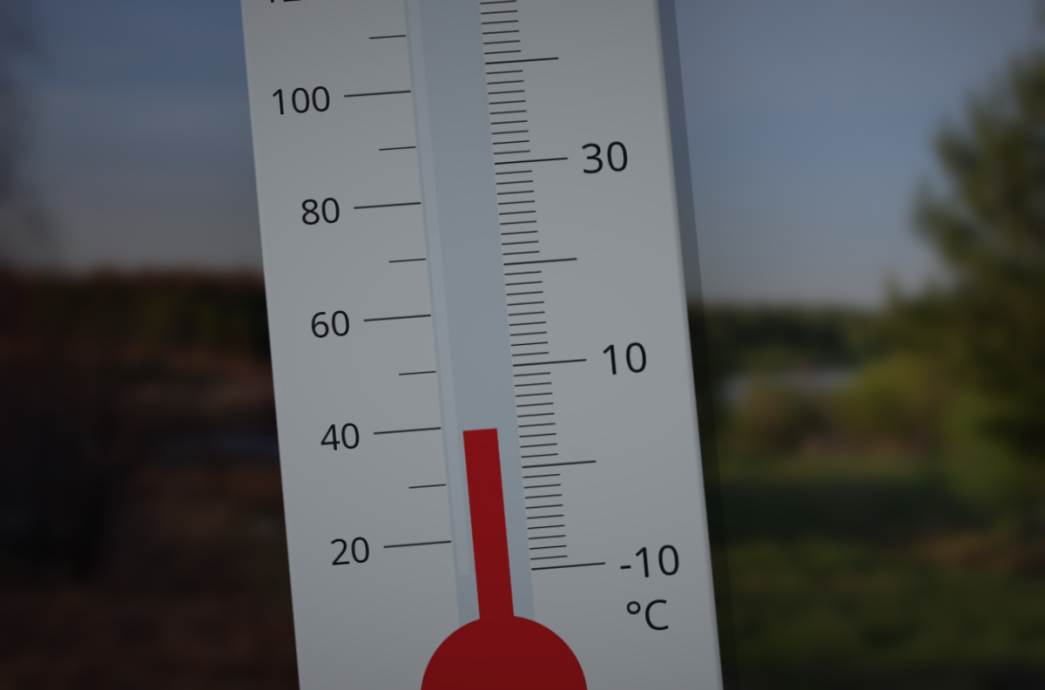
4; °C
